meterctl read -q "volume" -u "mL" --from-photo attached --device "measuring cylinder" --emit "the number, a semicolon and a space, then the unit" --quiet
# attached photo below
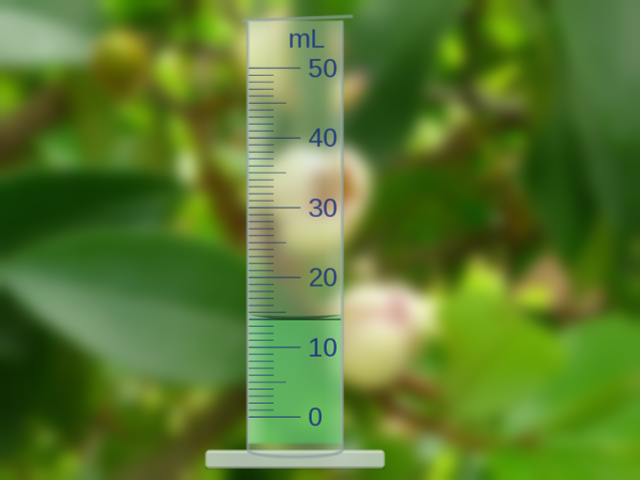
14; mL
